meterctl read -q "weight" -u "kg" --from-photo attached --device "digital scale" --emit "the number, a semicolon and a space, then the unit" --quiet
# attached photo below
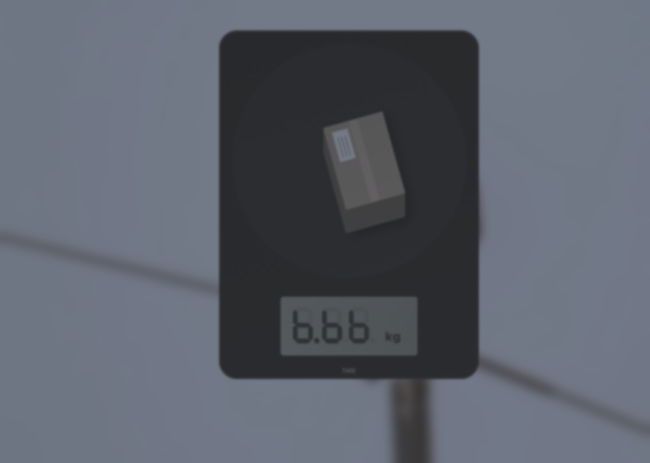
6.66; kg
